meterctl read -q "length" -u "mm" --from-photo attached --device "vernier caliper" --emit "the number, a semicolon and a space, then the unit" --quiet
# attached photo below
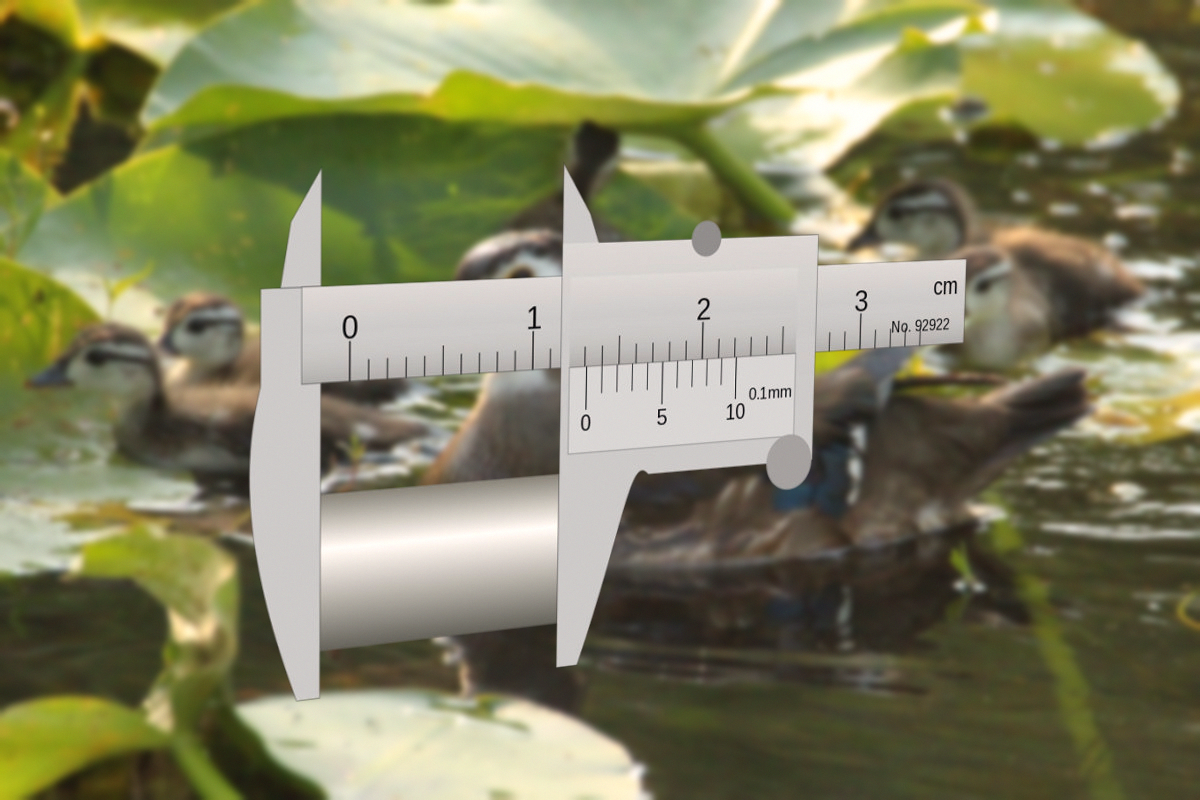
13.1; mm
